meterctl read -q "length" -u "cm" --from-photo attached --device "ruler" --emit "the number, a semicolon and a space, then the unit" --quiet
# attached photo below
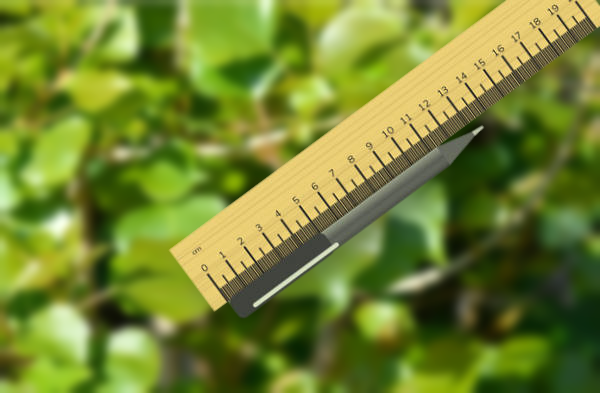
13.5; cm
